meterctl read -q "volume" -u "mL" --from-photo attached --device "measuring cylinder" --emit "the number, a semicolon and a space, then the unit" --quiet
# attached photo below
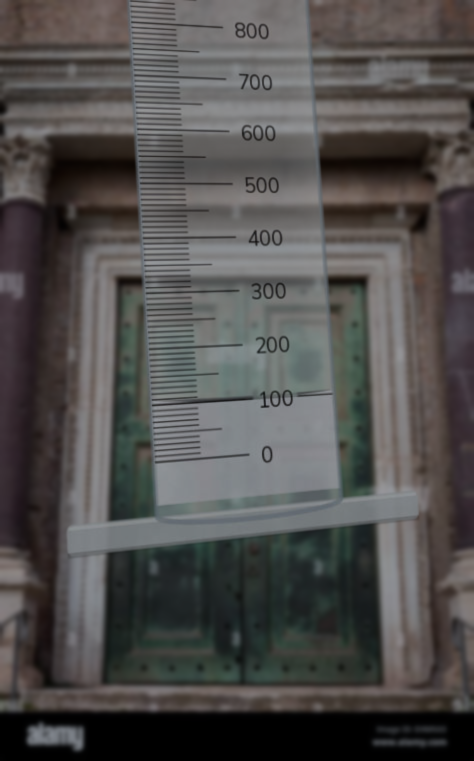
100; mL
